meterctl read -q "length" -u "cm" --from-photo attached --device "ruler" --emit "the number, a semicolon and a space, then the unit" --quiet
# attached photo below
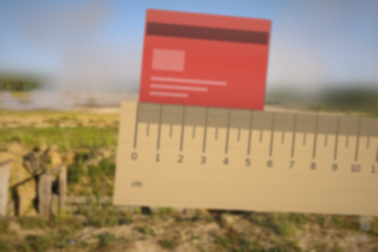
5.5; cm
